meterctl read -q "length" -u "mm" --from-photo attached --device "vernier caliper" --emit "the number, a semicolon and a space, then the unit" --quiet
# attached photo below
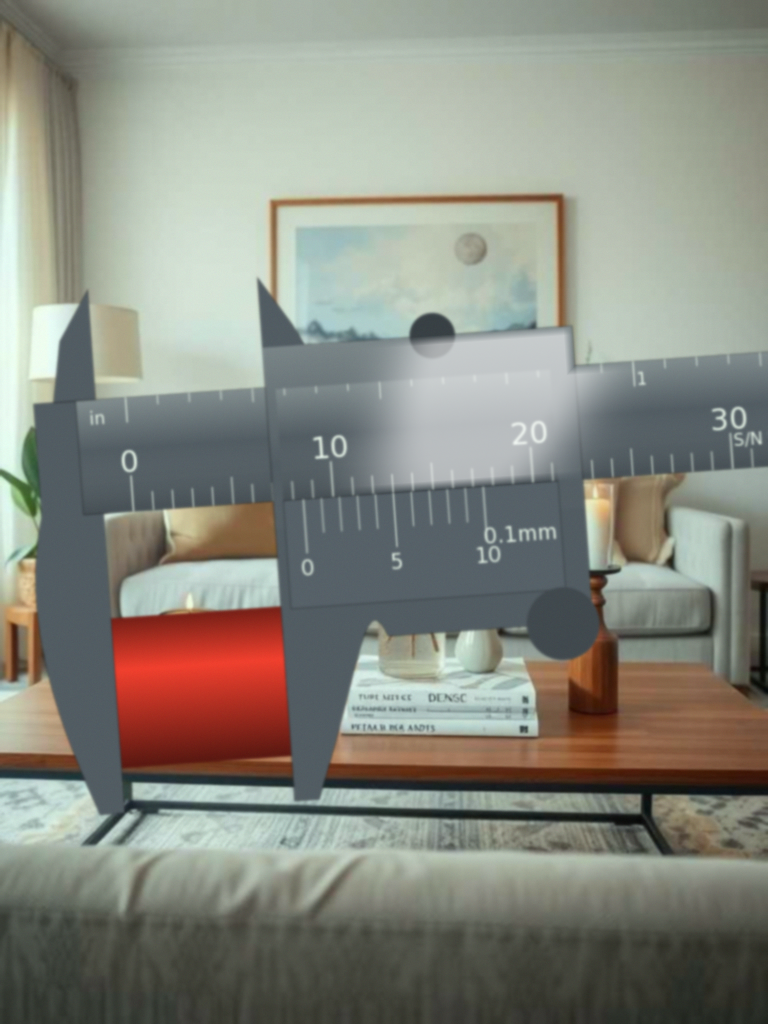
8.5; mm
